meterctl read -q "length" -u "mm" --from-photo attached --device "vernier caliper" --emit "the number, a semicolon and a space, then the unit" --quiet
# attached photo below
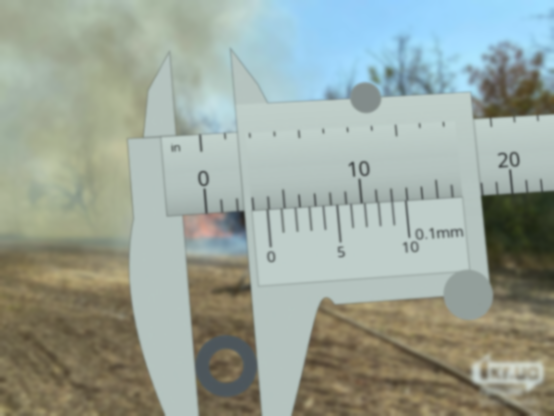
3.9; mm
